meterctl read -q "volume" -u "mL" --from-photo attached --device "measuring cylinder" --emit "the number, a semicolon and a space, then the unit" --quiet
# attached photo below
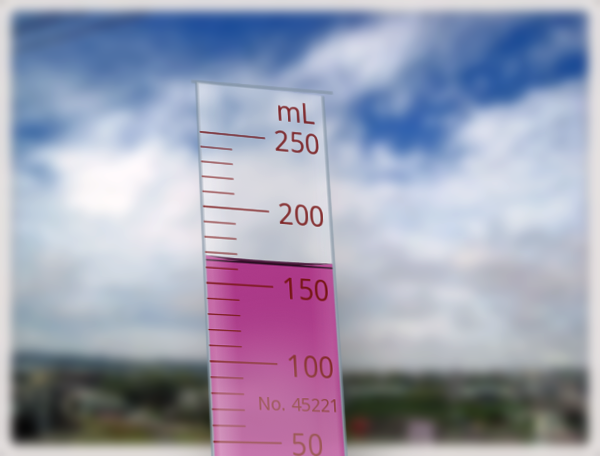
165; mL
